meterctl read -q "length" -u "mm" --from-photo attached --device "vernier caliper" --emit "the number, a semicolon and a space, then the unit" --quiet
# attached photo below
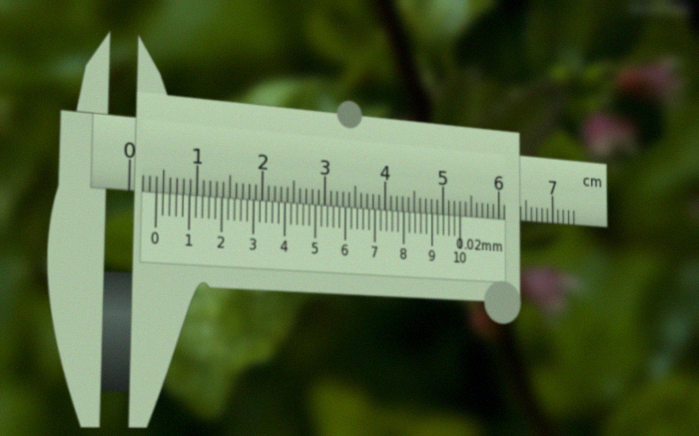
4.0; mm
